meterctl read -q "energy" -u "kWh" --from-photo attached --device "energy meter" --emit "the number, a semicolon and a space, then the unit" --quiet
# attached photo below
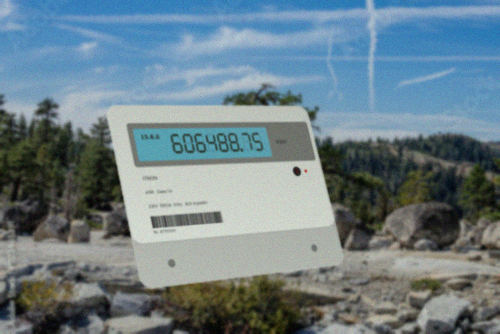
606488.75; kWh
